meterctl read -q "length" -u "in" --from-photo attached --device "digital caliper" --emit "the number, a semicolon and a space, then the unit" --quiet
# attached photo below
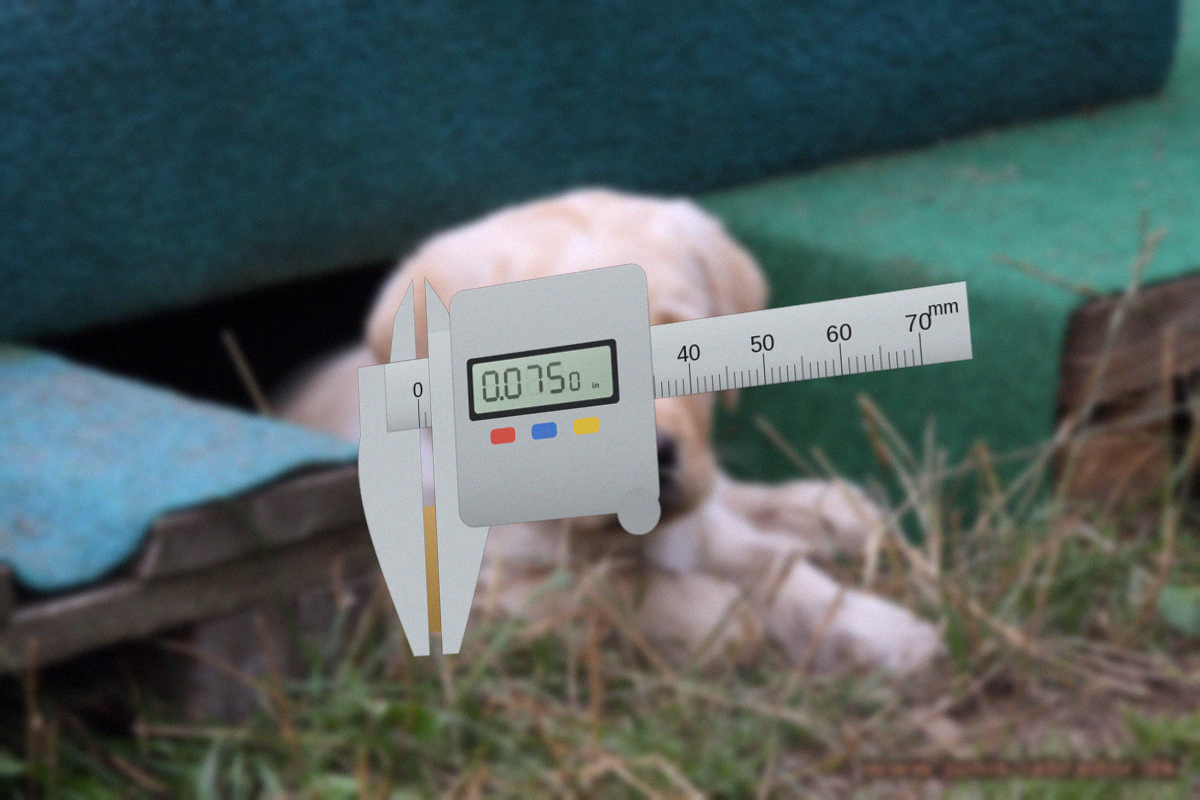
0.0750; in
